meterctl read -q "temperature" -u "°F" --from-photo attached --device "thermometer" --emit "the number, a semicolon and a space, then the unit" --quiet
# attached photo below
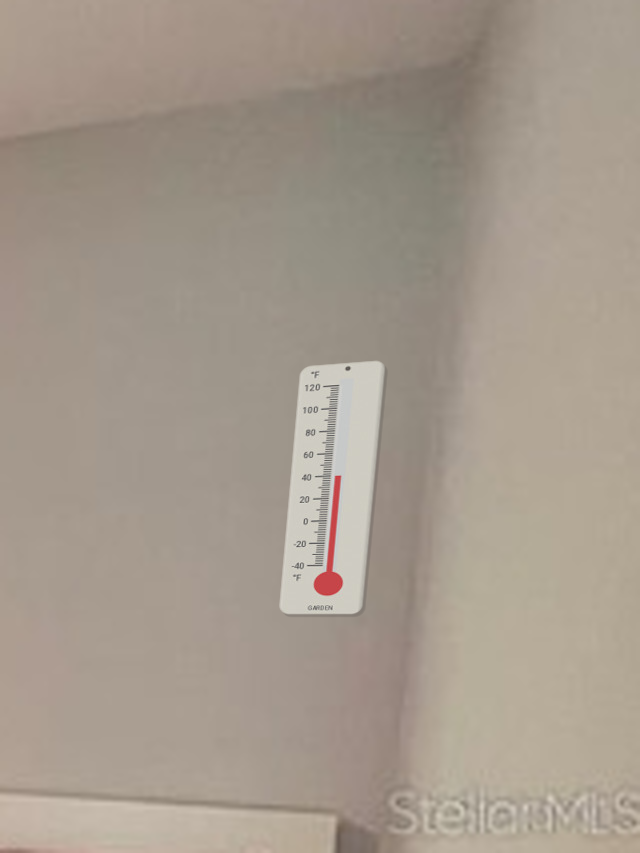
40; °F
